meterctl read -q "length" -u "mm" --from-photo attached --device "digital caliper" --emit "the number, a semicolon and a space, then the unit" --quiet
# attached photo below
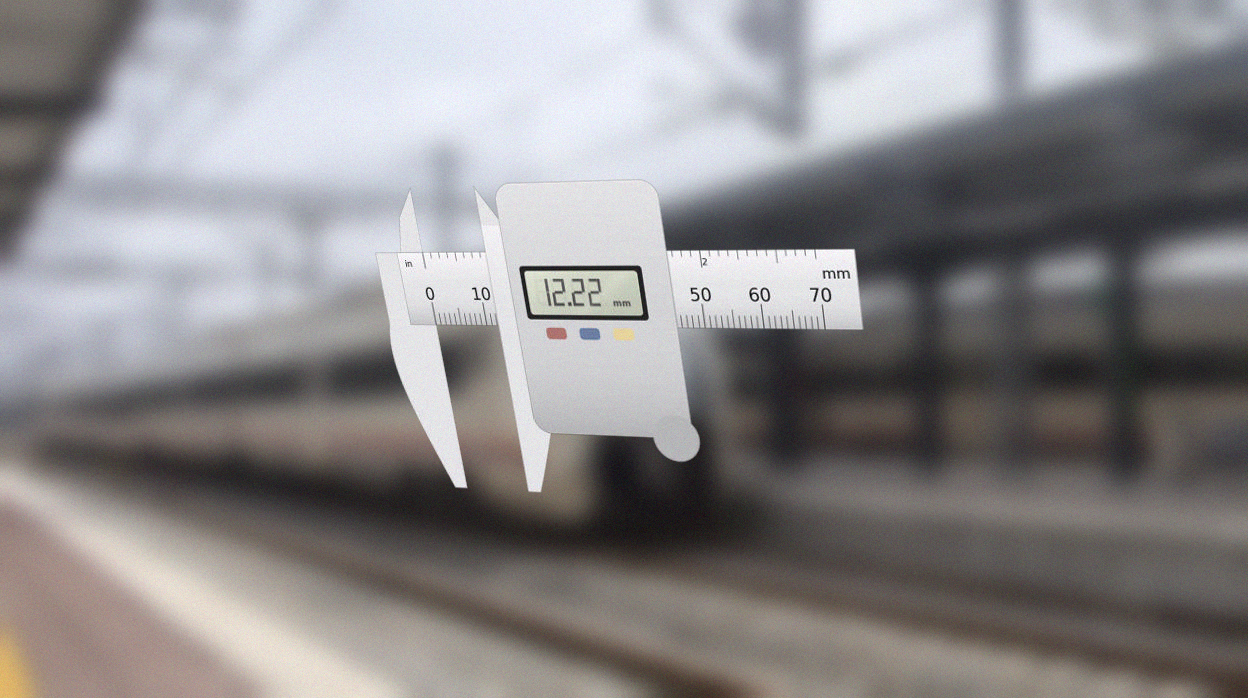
12.22; mm
